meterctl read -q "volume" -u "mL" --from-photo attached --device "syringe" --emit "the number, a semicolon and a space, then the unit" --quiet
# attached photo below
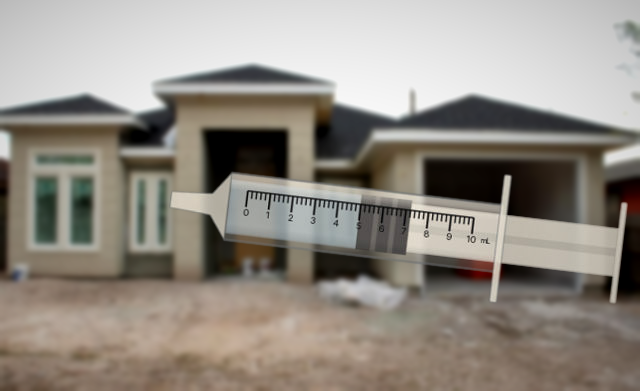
5; mL
